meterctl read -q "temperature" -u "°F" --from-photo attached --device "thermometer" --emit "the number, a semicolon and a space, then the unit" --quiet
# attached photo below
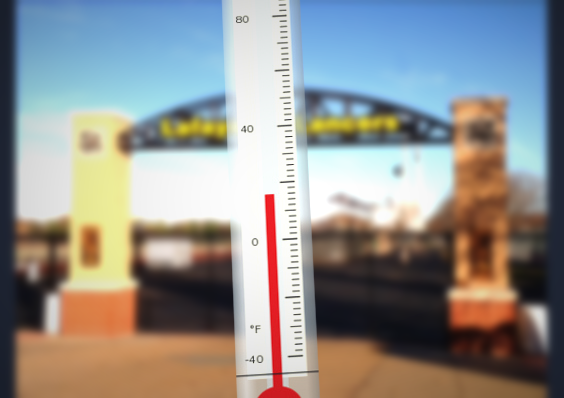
16; °F
